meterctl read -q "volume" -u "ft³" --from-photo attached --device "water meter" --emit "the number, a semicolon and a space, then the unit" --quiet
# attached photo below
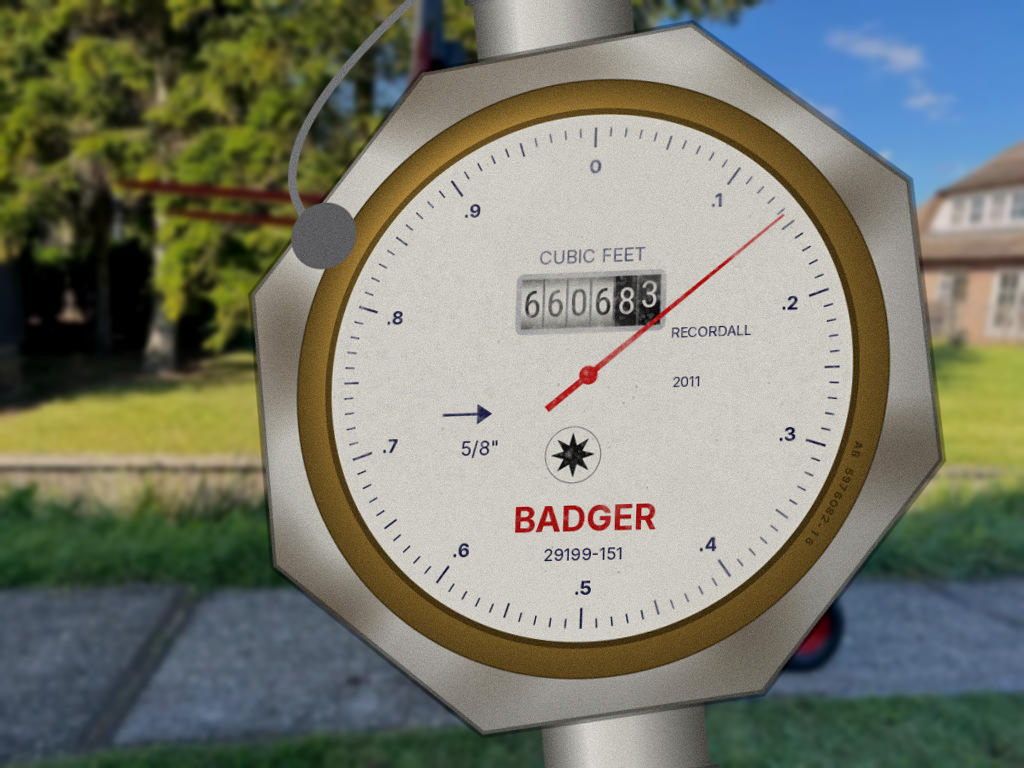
660683.14; ft³
